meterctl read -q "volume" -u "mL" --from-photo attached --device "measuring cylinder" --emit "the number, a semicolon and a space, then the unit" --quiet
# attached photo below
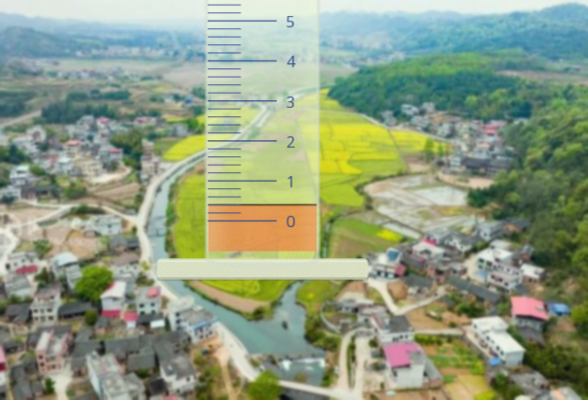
0.4; mL
